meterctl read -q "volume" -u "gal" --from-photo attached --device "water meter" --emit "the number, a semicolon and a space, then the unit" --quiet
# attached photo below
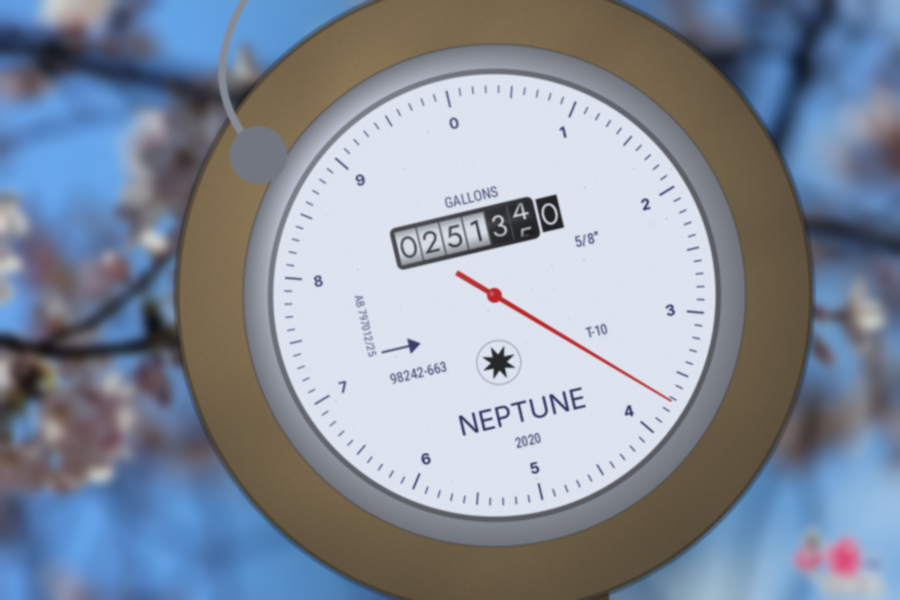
251343.7; gal
